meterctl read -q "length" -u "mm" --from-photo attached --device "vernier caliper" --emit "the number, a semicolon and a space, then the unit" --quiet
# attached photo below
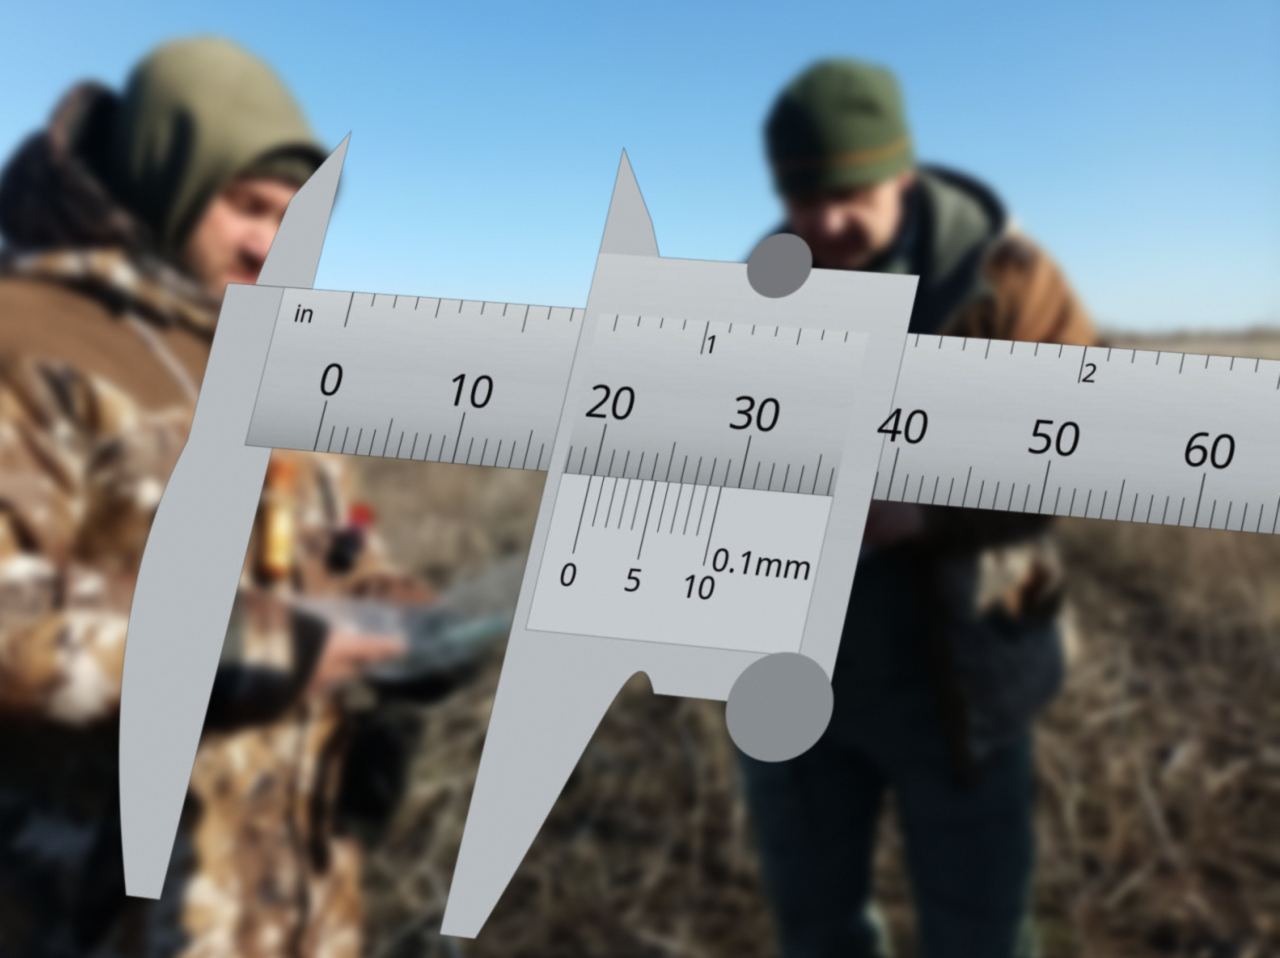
19.8; mm
